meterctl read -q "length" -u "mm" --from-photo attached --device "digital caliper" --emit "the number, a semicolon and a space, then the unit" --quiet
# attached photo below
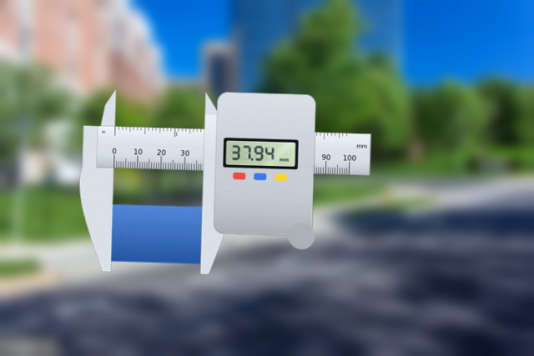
37.94; mm
